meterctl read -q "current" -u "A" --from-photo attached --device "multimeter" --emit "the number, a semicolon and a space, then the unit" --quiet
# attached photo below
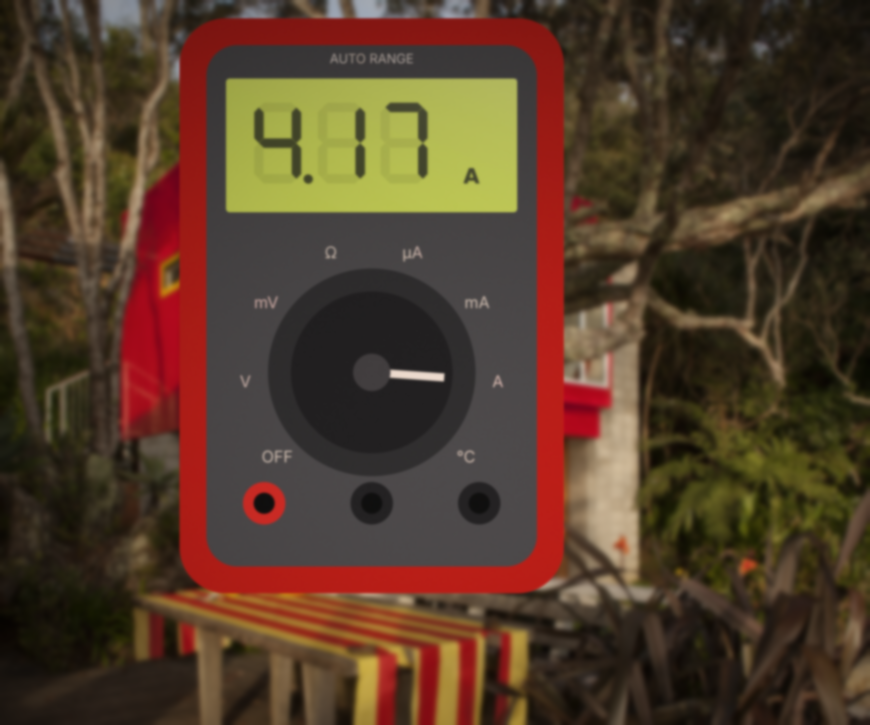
4.17; A
